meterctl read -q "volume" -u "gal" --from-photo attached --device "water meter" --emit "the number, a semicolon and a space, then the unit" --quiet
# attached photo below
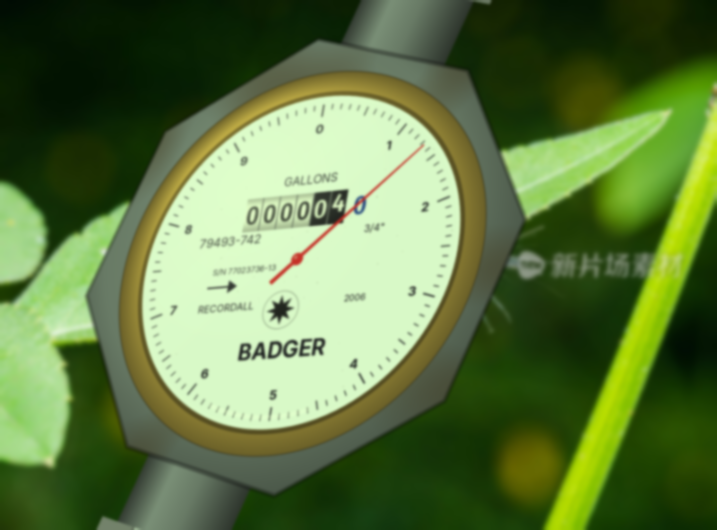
41.3; gal
